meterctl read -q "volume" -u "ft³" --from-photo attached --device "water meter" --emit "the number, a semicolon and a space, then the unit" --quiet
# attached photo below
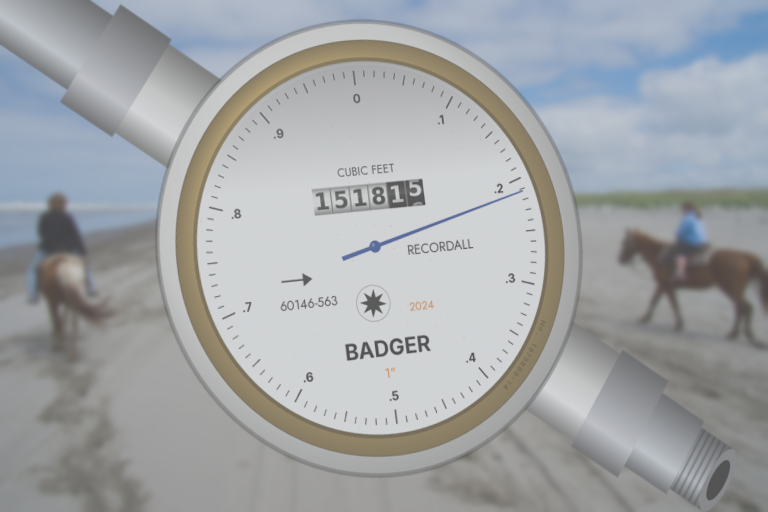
151815.21; ft³
